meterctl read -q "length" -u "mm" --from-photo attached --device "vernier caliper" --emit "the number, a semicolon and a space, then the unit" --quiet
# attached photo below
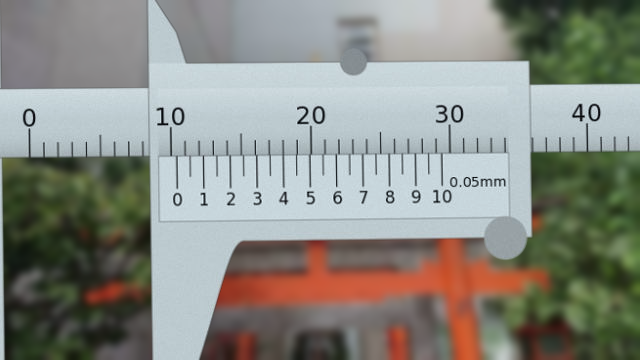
10.4; mm
